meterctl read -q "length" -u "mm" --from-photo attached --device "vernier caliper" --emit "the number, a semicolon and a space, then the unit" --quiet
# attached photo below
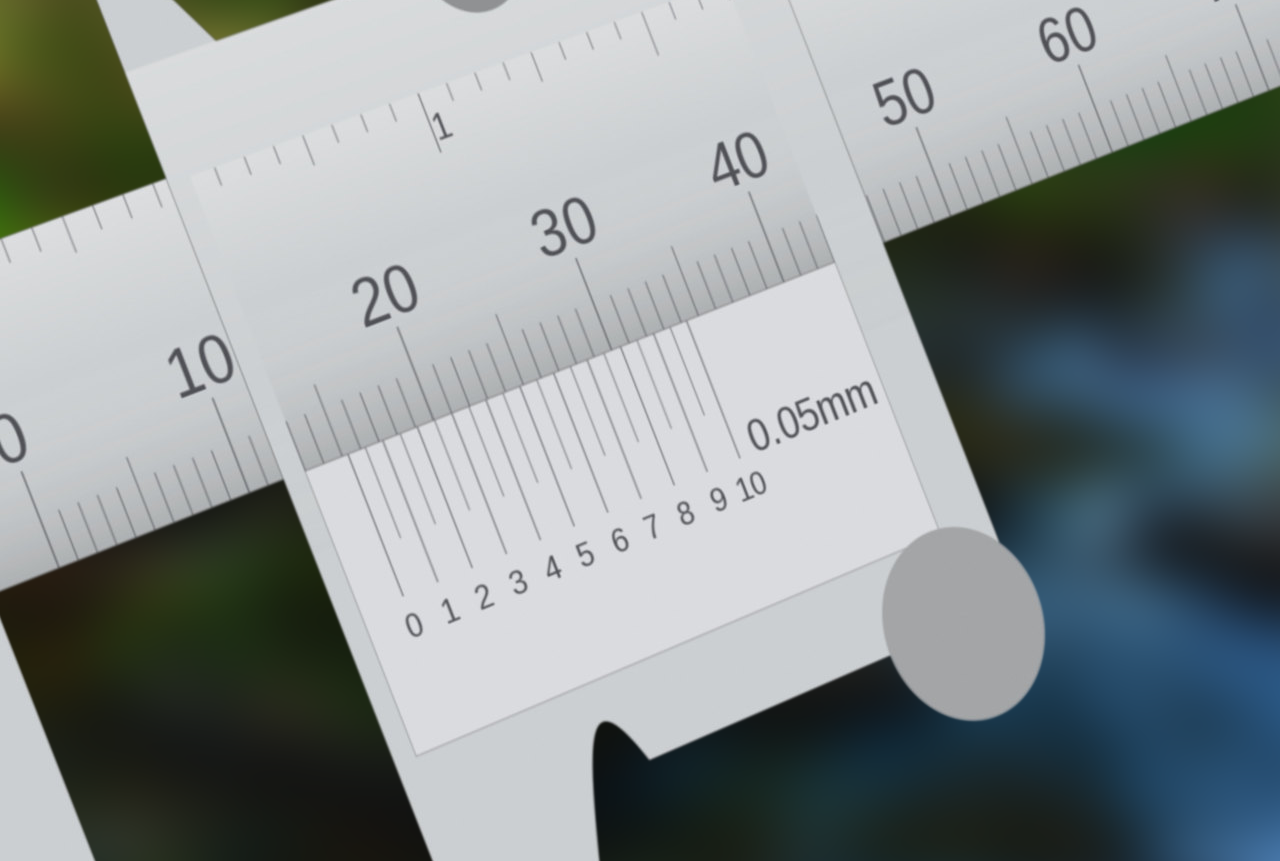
15.3; mm
